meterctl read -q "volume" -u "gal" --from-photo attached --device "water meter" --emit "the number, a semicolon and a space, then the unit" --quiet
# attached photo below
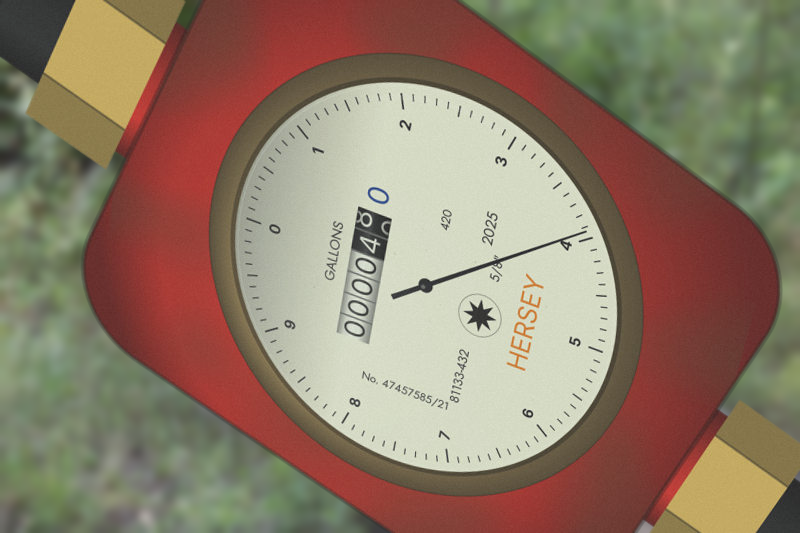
483.9; gal
